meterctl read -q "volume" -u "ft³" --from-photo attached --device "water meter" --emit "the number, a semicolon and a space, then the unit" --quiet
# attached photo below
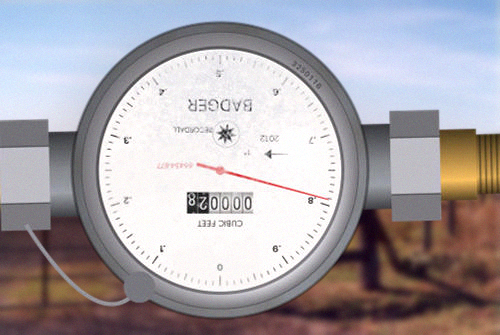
27.79; ft³
